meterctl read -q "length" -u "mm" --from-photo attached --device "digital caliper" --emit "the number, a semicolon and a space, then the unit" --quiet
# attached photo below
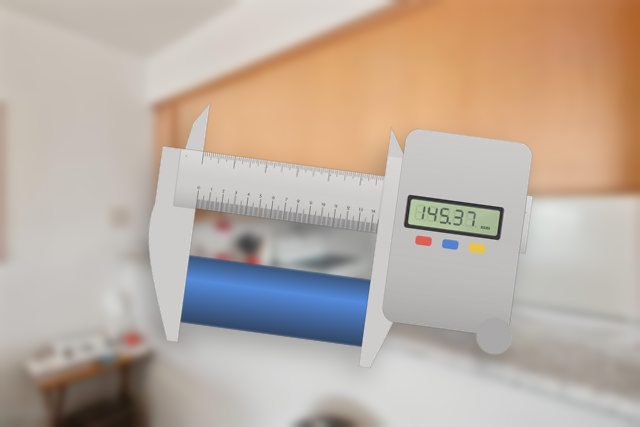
145.37; mm
